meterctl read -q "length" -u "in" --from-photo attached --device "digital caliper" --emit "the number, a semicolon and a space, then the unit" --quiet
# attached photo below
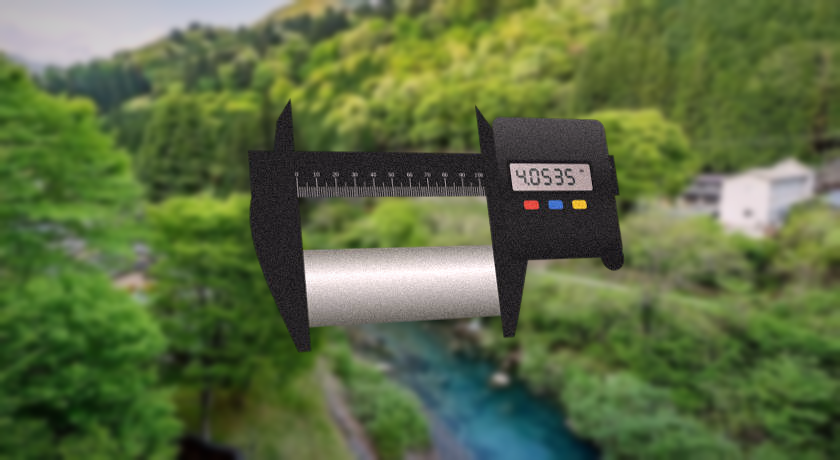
4.0535; in
